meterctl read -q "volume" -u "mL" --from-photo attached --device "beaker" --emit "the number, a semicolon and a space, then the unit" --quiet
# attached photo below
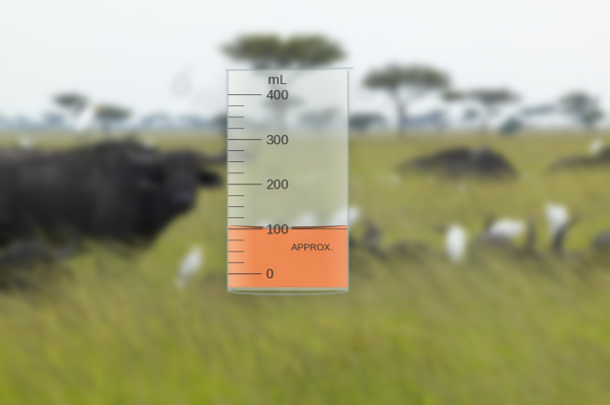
100; mL
